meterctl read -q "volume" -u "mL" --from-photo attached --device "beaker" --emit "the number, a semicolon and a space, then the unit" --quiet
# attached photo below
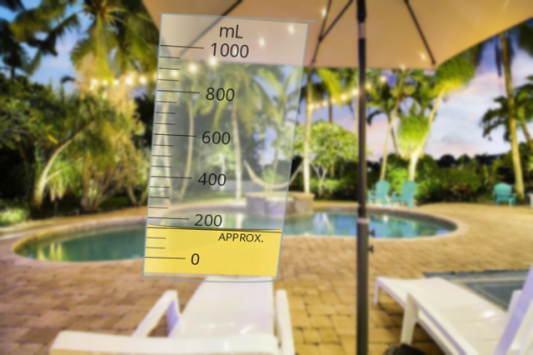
150; mL
